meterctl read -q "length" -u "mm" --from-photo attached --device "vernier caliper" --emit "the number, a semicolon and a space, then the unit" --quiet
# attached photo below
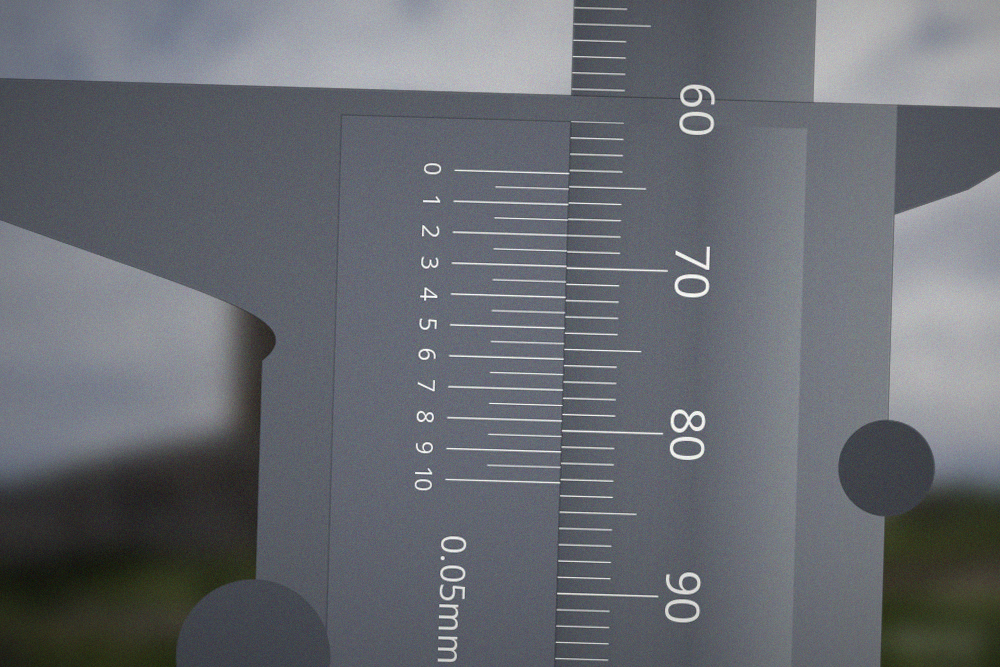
64.2; mm
